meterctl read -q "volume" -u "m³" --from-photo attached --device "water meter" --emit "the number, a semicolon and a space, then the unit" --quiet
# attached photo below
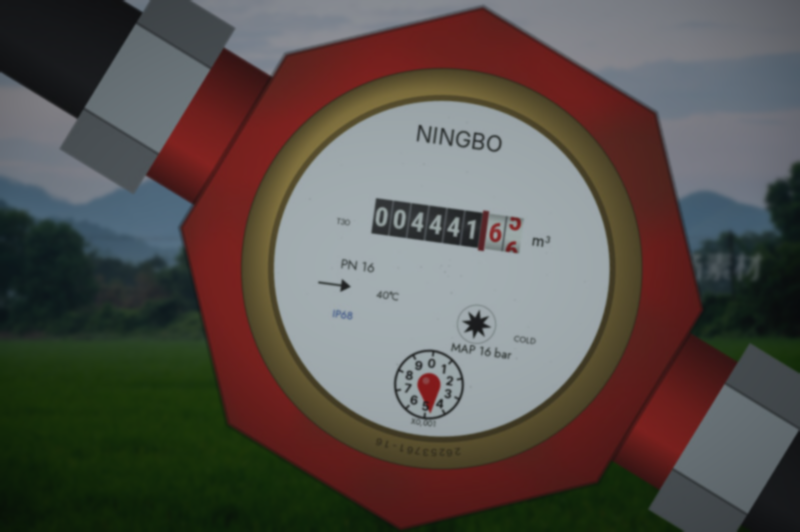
4441.654; m³
